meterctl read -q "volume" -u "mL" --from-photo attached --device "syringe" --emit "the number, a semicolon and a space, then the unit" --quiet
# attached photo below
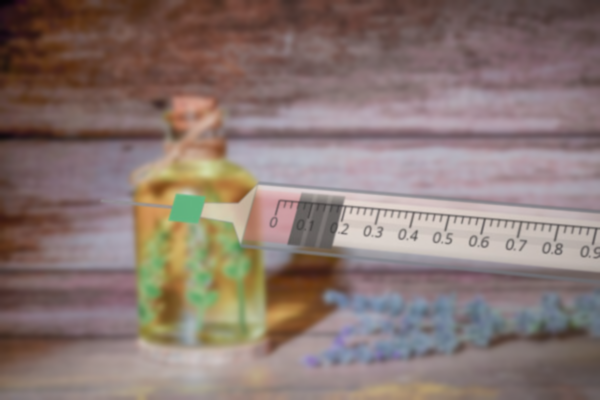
0.06; mL
